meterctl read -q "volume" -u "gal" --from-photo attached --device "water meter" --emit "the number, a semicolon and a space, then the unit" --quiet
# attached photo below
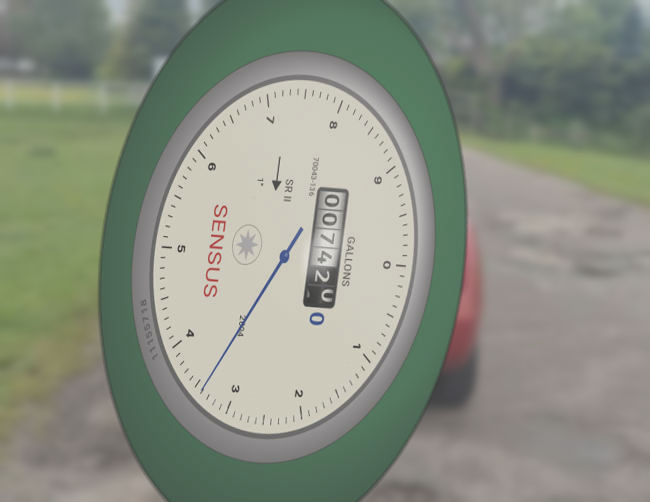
74203.4; gal
